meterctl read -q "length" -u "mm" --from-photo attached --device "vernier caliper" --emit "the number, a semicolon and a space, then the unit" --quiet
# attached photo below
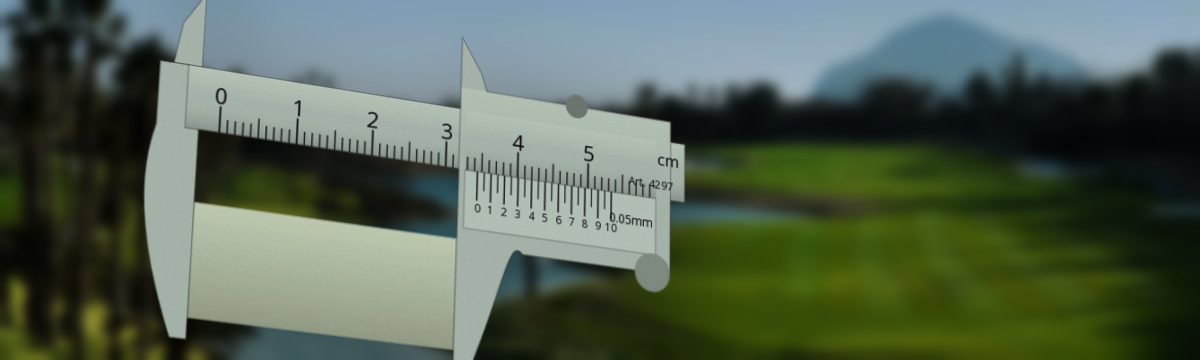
34.4; mm
